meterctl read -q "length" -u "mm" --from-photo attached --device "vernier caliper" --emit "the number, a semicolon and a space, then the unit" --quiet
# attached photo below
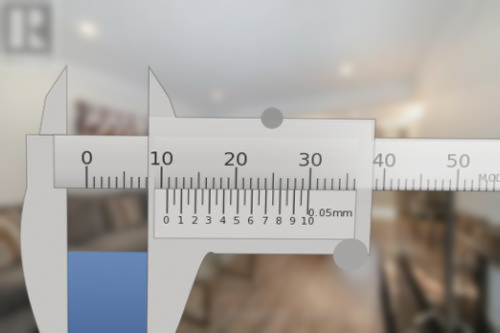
10.8; mm
